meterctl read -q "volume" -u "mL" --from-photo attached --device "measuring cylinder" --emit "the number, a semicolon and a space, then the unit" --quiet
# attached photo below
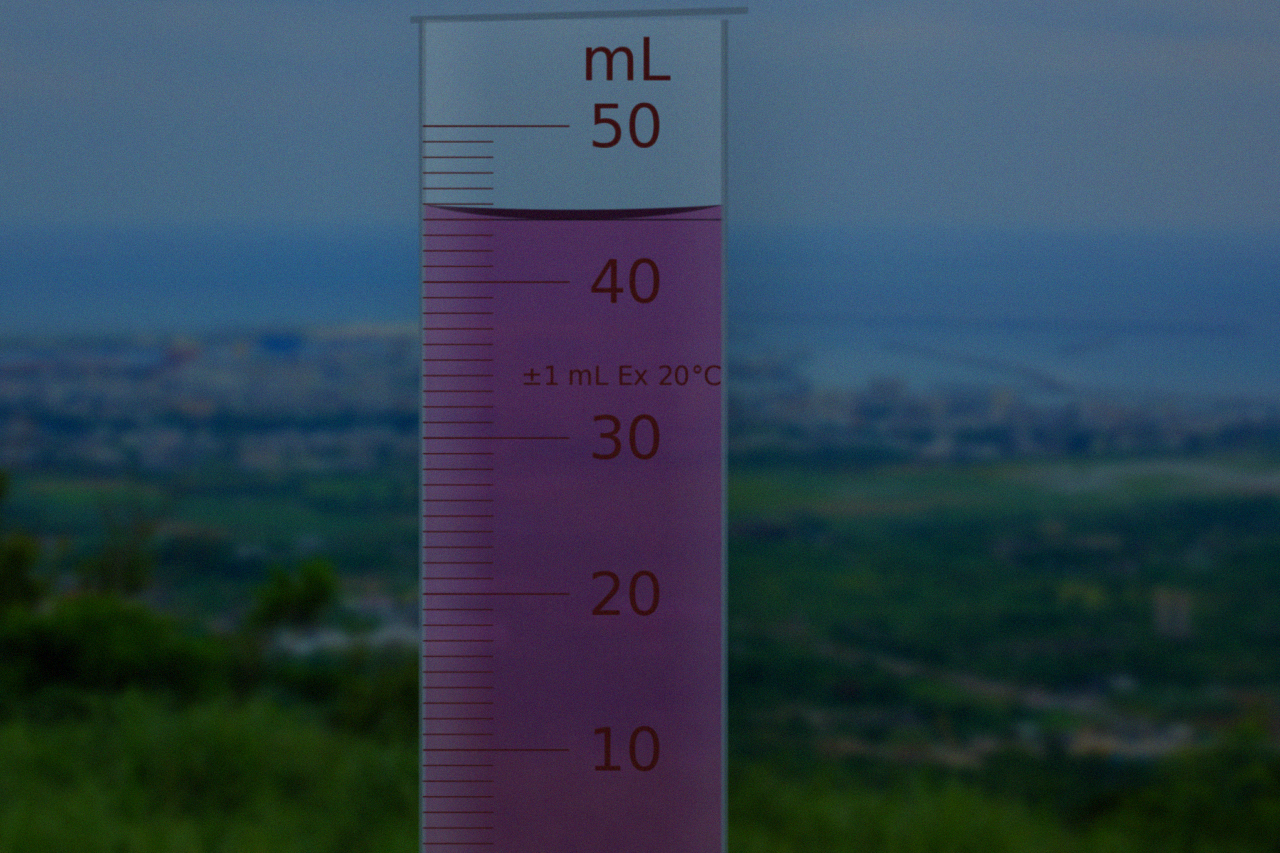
44; mL
